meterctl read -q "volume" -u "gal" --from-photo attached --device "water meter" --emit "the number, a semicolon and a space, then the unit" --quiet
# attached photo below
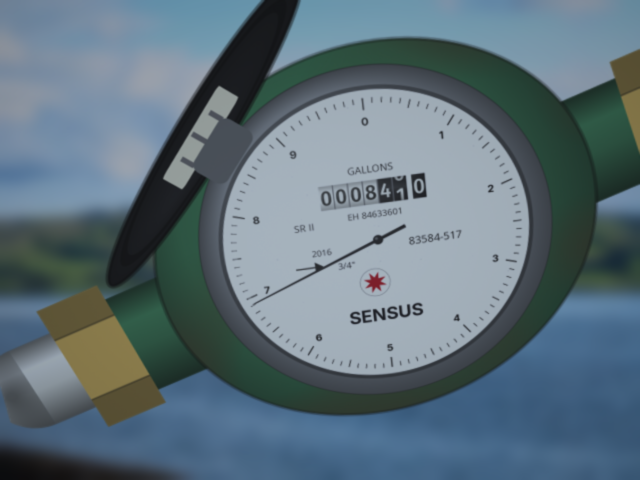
8406.9; gal
